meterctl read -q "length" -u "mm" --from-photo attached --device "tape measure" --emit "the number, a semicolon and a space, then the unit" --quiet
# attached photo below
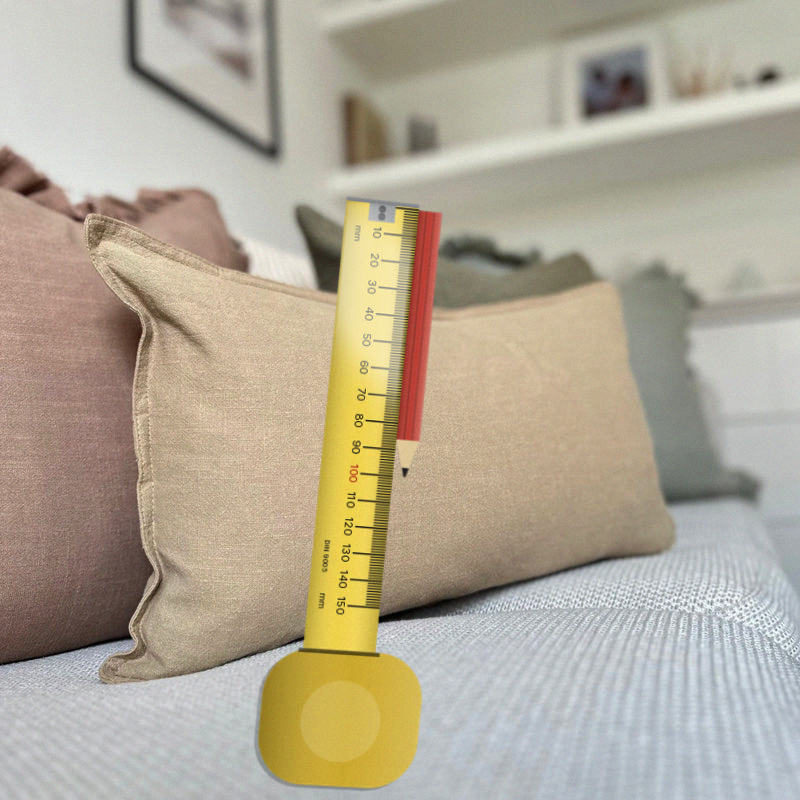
100; mm
